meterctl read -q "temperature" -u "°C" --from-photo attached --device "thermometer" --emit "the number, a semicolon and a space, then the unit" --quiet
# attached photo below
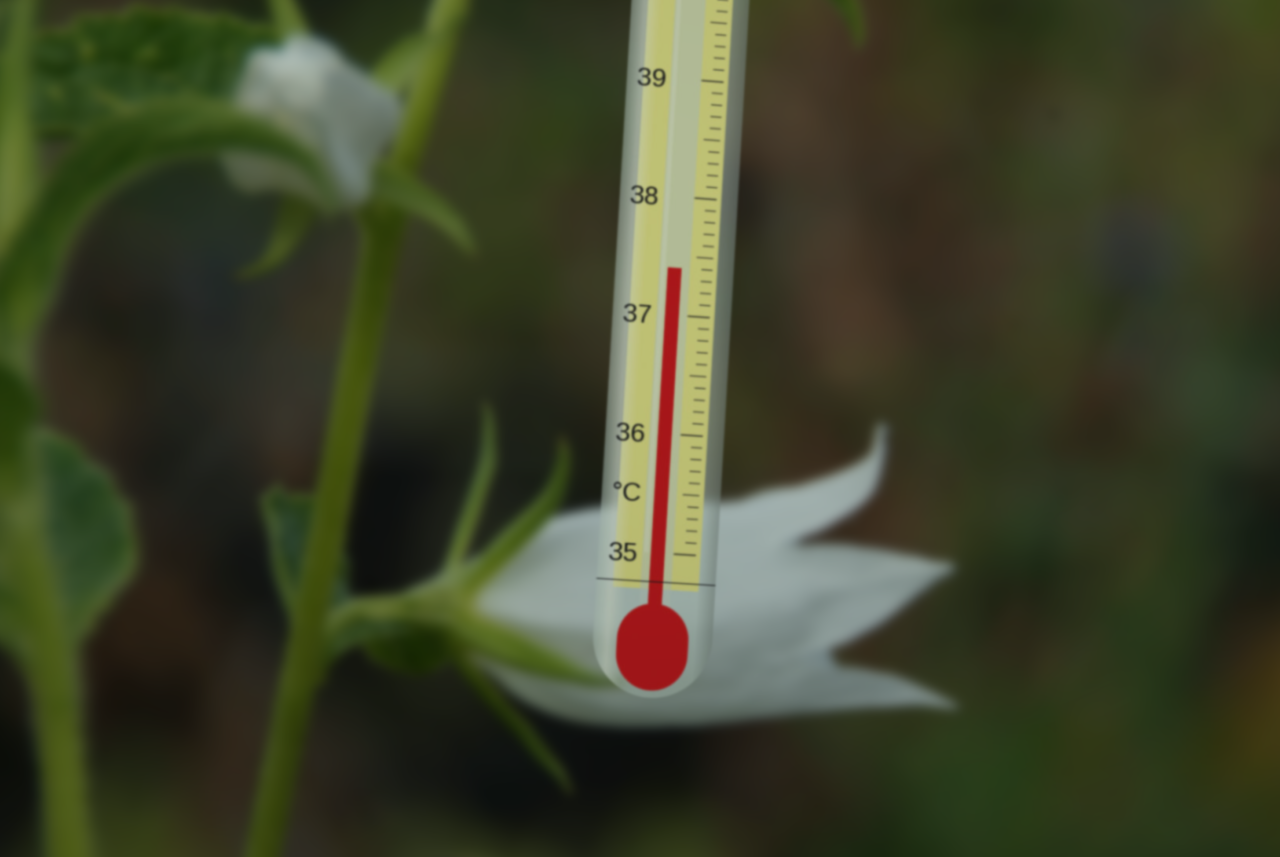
37.4; °C
